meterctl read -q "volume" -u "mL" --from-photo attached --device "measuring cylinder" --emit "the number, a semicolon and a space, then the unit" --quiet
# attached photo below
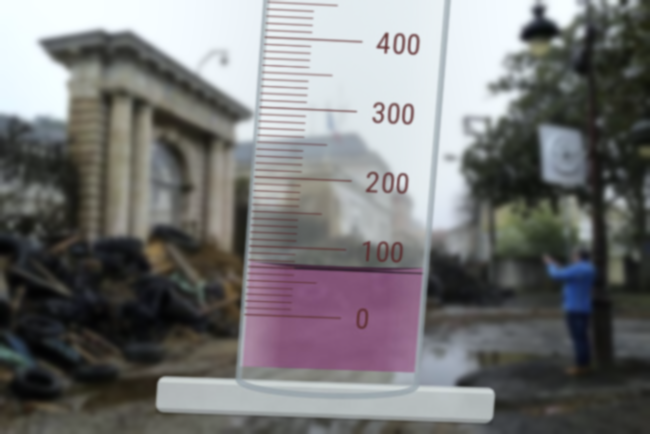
70; mL
